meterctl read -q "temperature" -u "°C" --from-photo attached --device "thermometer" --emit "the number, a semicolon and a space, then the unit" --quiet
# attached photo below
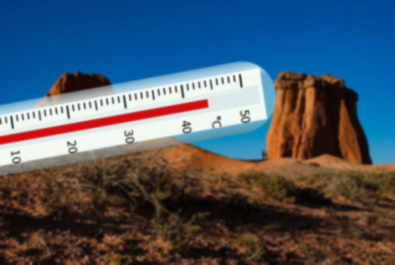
44; °C
